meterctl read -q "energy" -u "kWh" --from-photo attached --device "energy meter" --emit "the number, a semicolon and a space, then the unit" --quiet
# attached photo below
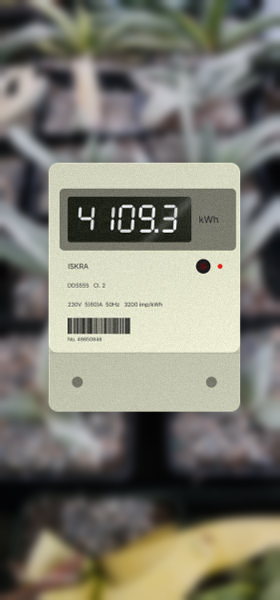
4109.3; kWh
